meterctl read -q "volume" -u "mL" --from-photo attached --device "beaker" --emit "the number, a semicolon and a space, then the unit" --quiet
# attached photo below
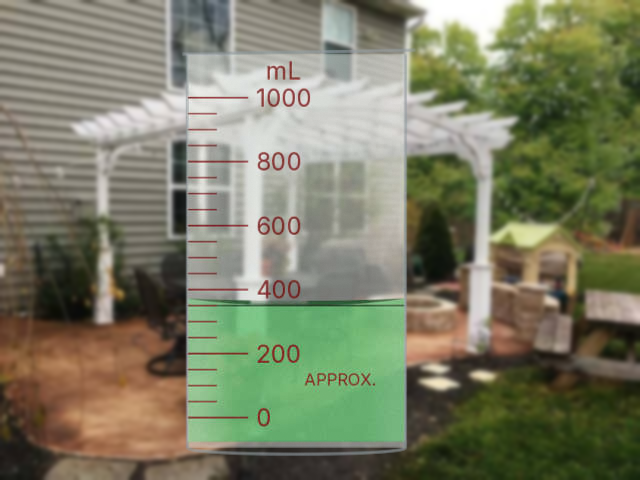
350; mL
